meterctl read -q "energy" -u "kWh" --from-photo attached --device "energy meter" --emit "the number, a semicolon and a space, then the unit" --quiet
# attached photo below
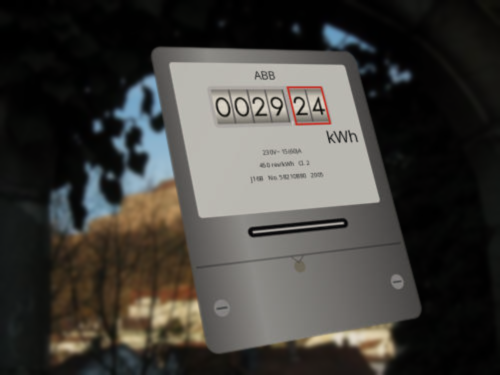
29.24; kWh
